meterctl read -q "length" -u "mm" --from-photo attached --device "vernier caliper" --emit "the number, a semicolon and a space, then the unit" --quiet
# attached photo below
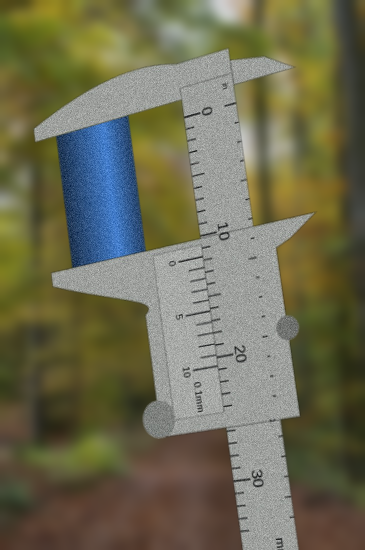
11.7; mm
